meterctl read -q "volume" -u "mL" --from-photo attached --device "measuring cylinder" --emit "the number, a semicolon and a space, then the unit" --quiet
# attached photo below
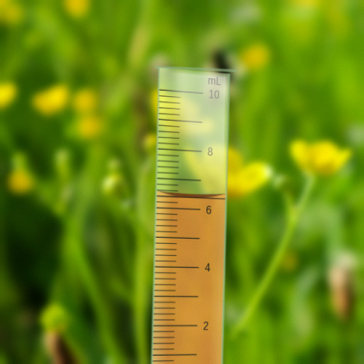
6.4; mL
